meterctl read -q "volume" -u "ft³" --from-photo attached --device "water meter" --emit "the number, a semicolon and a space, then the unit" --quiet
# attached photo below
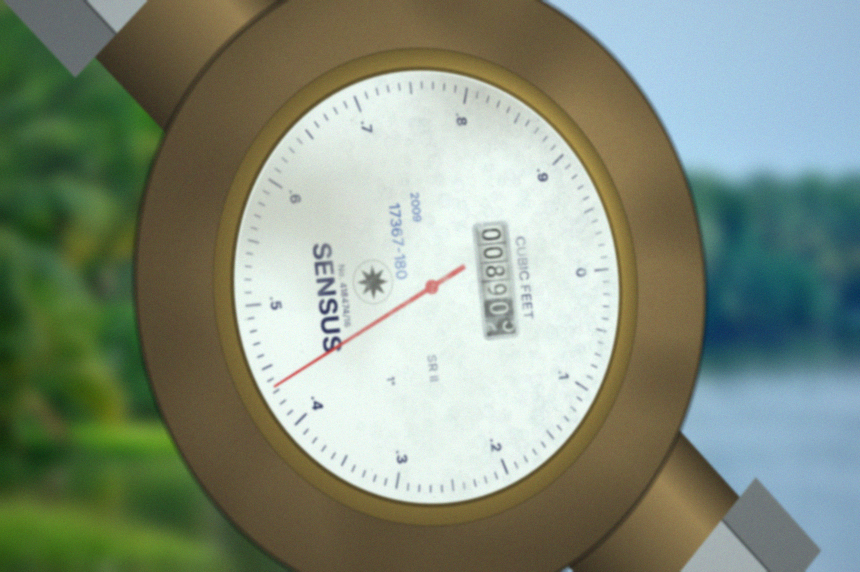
8905.43; ft³
